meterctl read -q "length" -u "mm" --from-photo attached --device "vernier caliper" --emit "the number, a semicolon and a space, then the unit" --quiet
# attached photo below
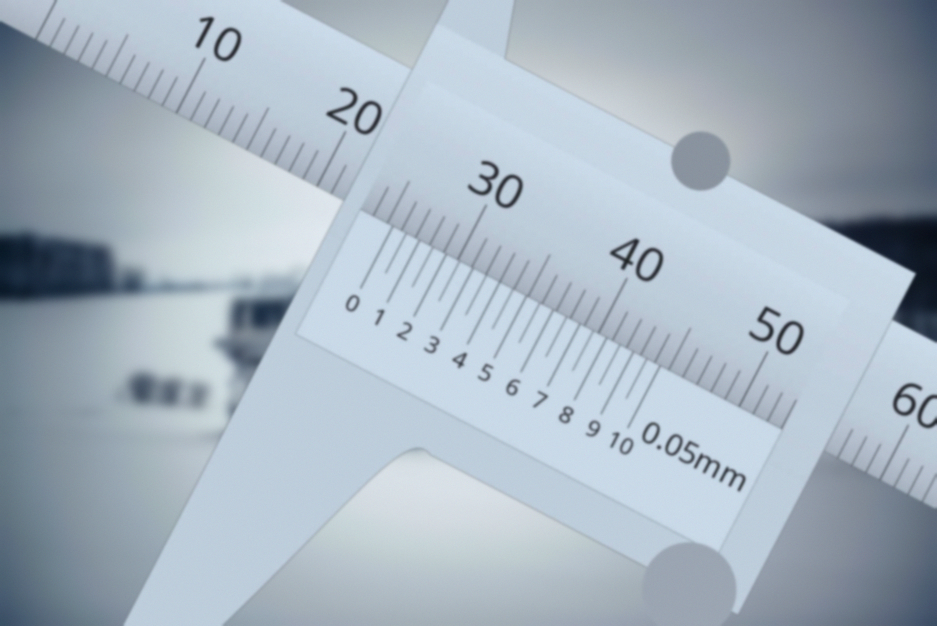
25.4; mm
